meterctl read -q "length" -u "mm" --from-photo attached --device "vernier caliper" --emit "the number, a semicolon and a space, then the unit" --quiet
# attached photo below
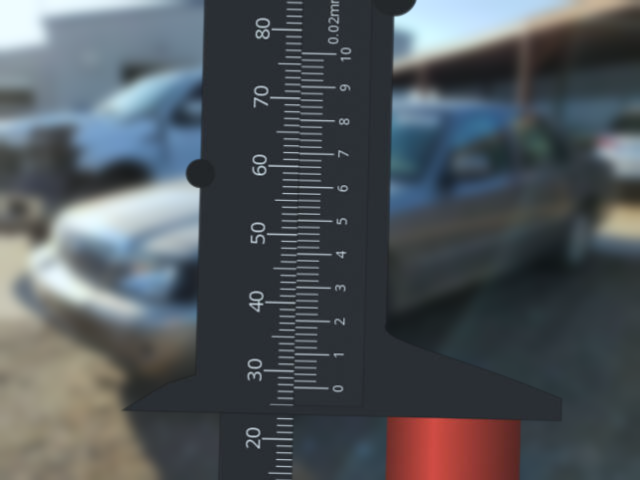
27.6; mm
